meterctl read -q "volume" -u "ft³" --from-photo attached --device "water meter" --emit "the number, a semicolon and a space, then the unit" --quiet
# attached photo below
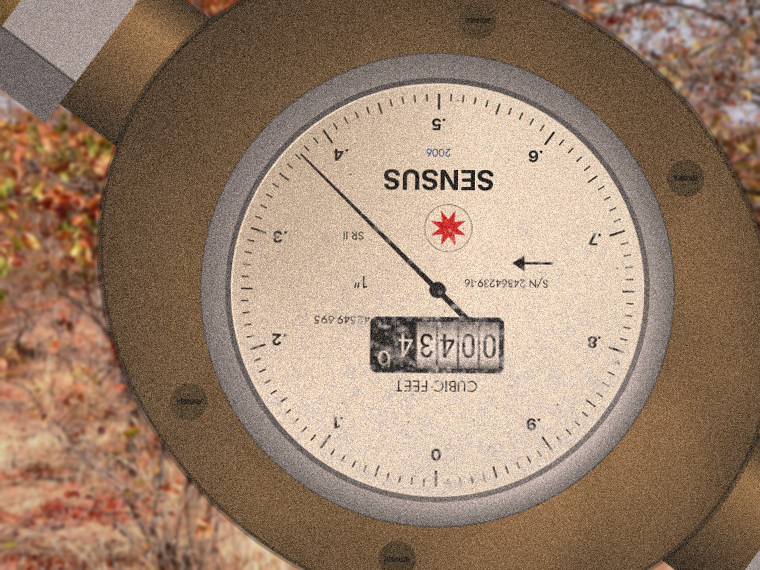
4346.37; ft³
